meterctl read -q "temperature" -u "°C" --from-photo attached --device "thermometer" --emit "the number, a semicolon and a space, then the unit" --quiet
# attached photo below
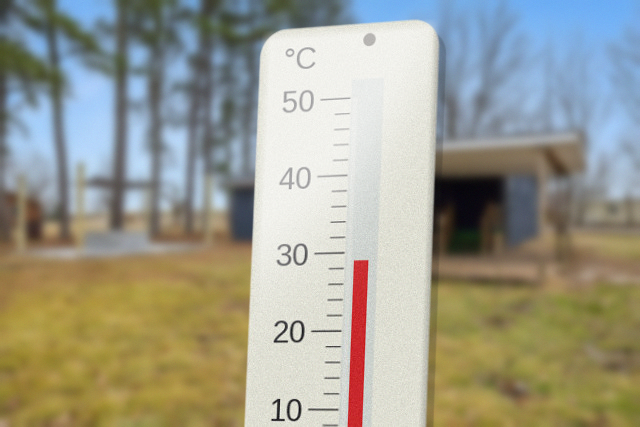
29; °C
